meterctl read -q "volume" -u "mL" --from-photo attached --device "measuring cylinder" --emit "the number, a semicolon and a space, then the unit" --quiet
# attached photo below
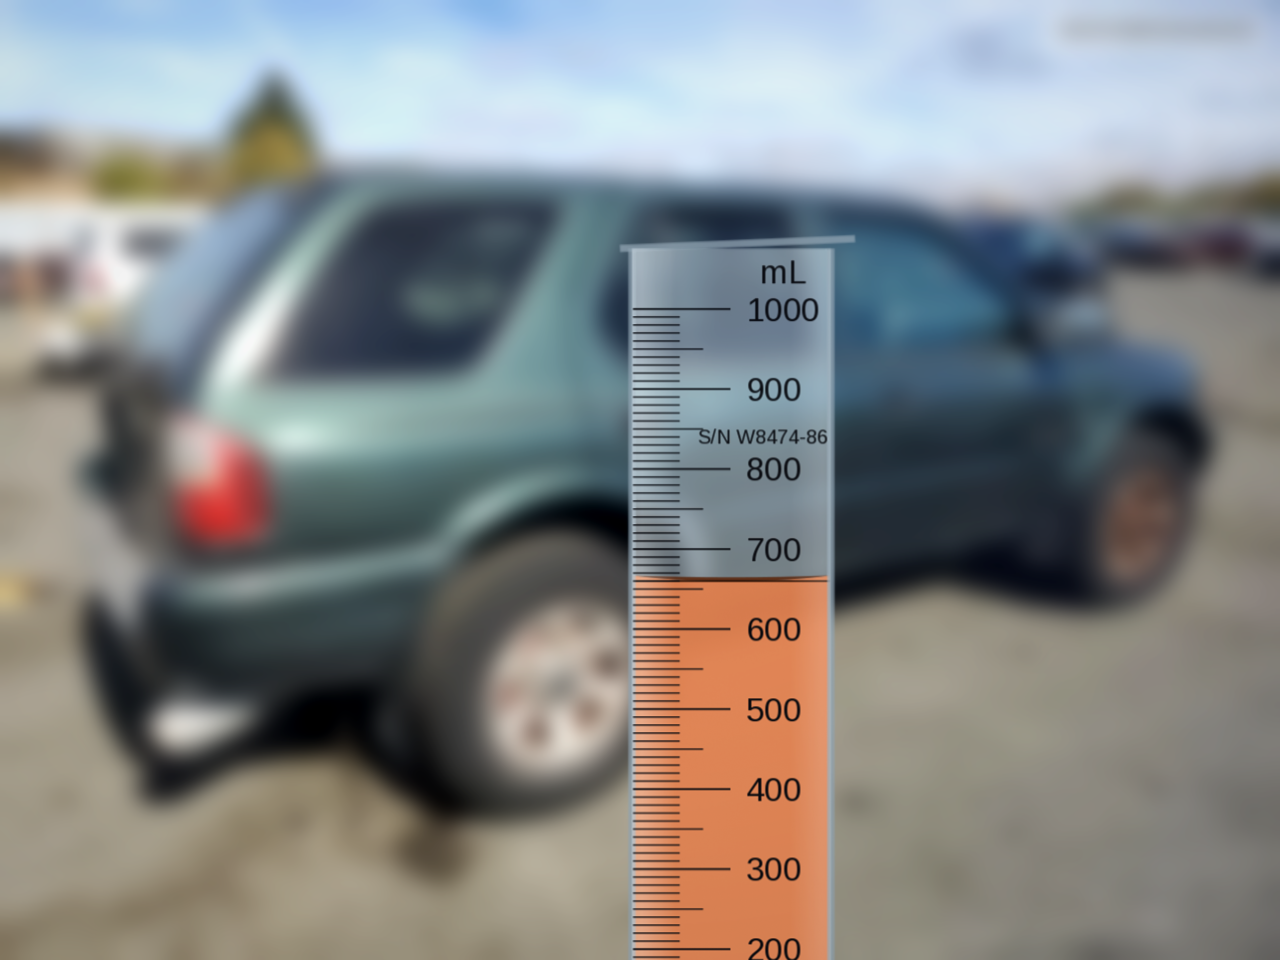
660; mL
